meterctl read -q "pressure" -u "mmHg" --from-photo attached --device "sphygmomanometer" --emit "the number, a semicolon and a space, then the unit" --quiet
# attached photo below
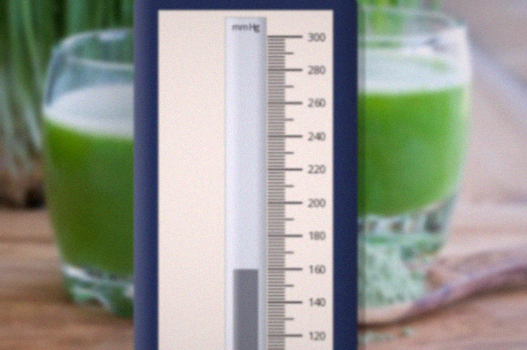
160; mmHg
